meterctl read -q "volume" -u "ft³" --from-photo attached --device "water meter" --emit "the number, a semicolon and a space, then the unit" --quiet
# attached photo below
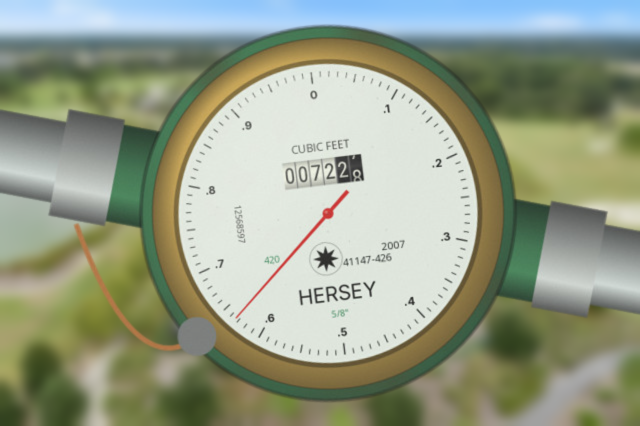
7227.63; ft³
